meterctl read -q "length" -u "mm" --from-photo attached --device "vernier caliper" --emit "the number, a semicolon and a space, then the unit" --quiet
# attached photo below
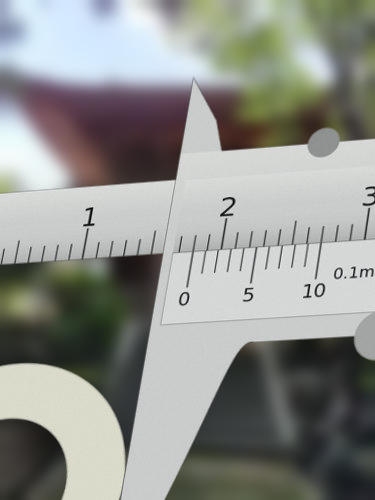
18.0; mm
